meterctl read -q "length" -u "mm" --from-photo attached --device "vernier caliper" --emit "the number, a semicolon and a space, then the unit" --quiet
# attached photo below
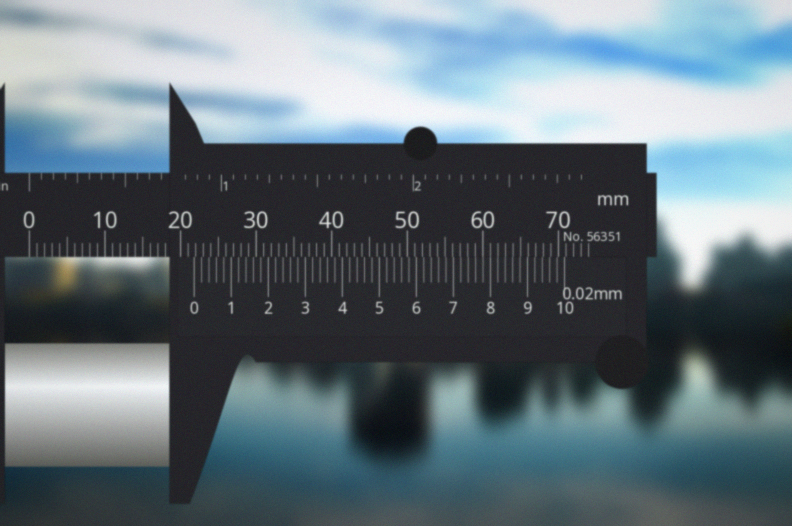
21.8; mm
